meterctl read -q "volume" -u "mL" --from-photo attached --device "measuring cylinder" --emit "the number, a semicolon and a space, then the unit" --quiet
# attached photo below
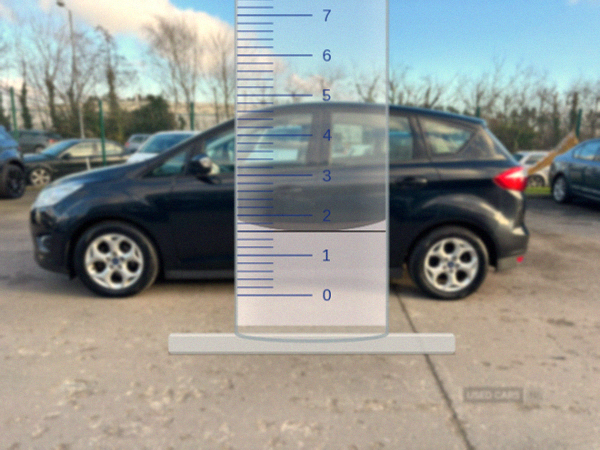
1.6; mL
